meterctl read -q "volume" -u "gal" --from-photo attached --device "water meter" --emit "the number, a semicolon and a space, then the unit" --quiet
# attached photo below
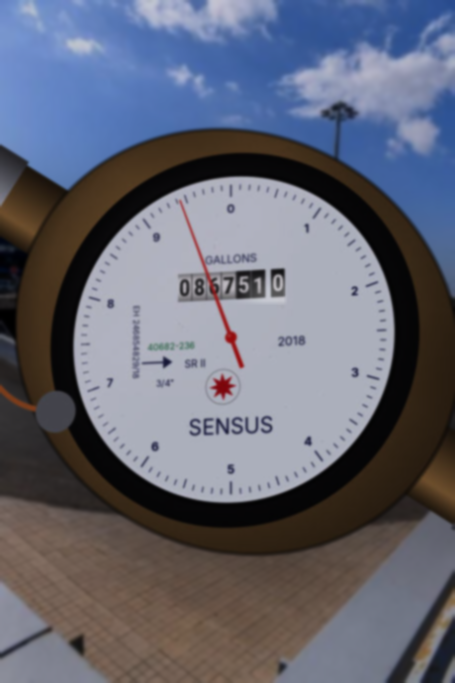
867509.4; gal
